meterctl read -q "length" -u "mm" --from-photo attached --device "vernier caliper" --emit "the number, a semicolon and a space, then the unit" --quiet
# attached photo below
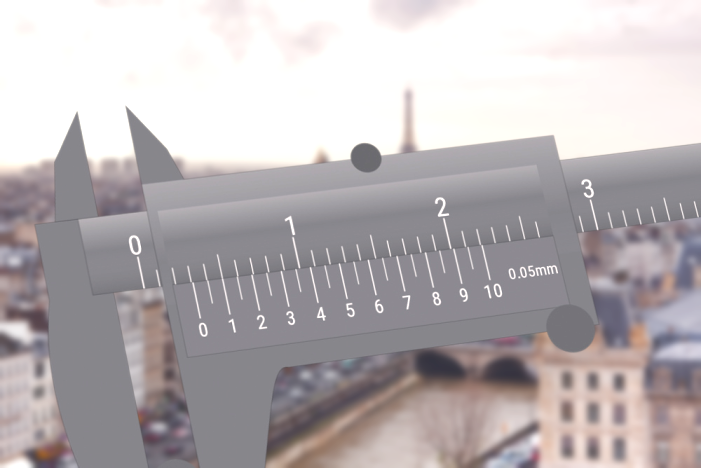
3.1; mm
